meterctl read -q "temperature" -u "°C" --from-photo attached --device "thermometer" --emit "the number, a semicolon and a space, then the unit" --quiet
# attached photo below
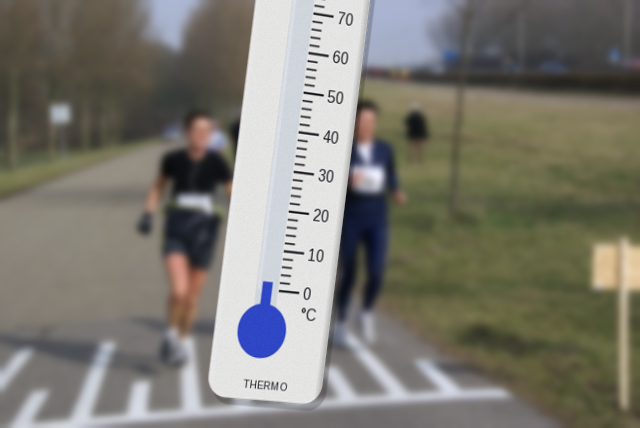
2; °C
